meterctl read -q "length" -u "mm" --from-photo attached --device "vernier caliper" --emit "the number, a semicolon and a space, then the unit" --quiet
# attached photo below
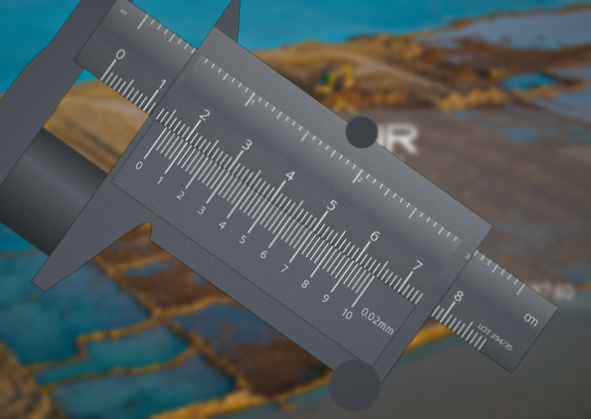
15.5; mm
